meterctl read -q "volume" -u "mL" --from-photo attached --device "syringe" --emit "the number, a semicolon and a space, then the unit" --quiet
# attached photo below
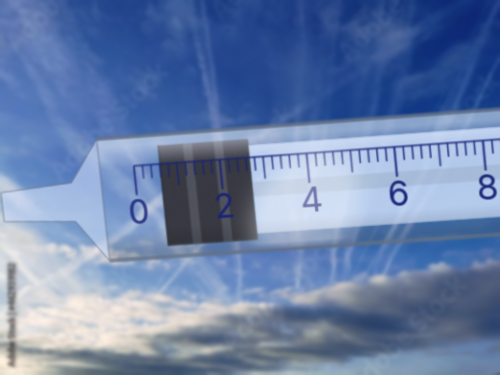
0.6; mL
